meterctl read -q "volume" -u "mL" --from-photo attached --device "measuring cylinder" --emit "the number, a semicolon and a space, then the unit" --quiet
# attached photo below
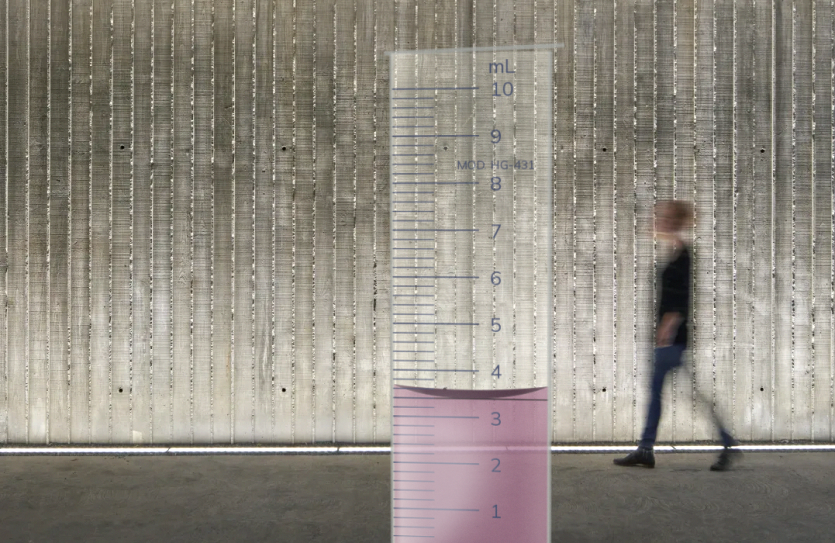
3.4; mL
